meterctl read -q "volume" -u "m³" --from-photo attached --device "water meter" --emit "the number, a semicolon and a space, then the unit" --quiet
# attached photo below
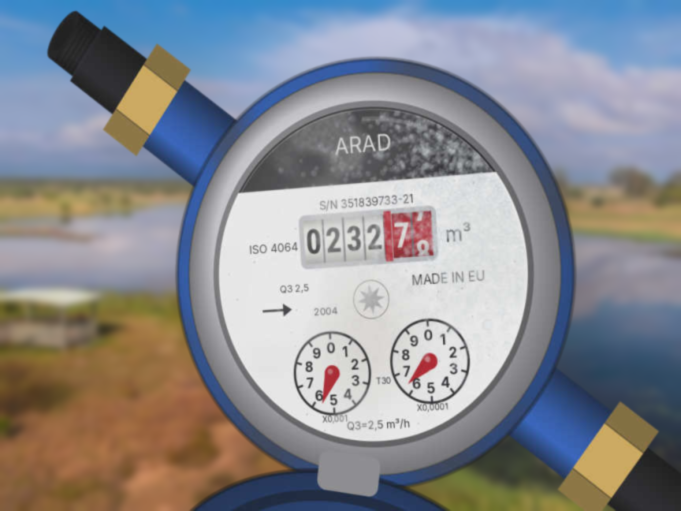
232.7756; m³
